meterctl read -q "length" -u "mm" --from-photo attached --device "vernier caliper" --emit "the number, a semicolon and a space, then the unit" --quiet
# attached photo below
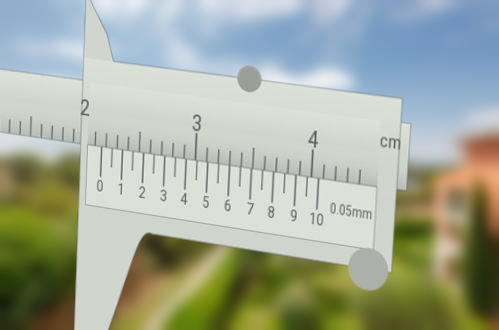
21.6; mm
